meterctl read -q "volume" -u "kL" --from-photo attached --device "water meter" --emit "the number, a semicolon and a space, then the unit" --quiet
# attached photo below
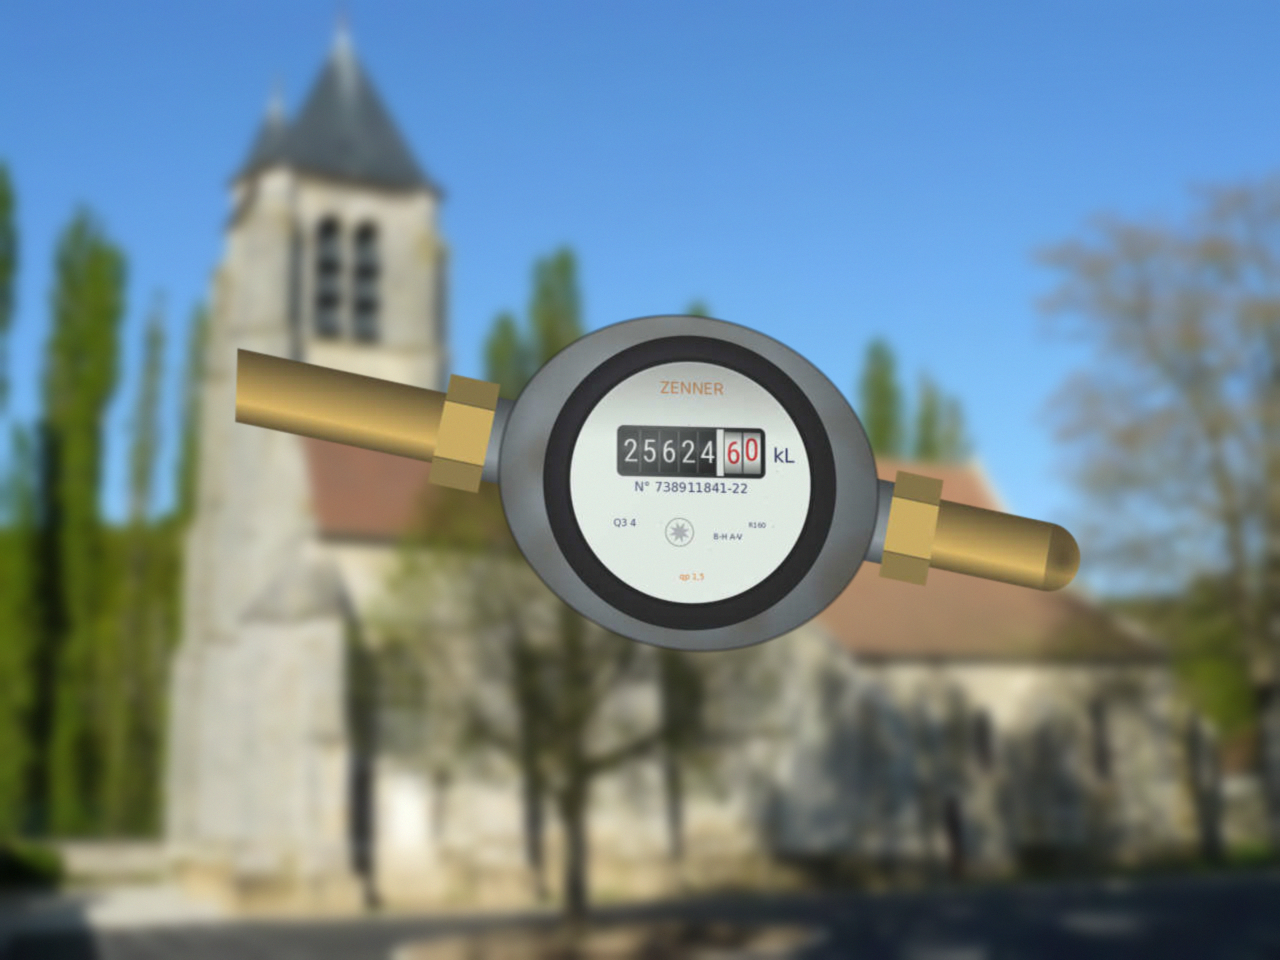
25624.60; kL
